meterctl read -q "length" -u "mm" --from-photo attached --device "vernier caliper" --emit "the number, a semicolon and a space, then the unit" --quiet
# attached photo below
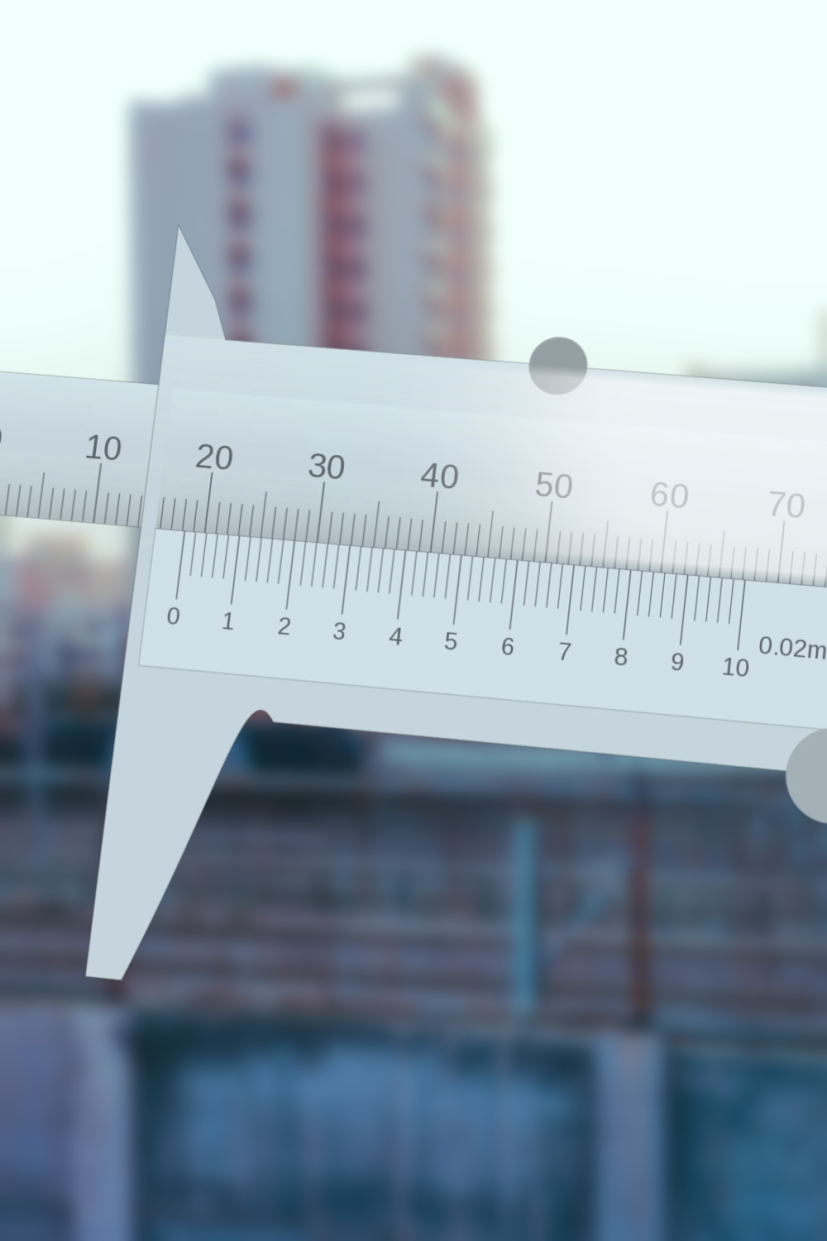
18.2; mm
